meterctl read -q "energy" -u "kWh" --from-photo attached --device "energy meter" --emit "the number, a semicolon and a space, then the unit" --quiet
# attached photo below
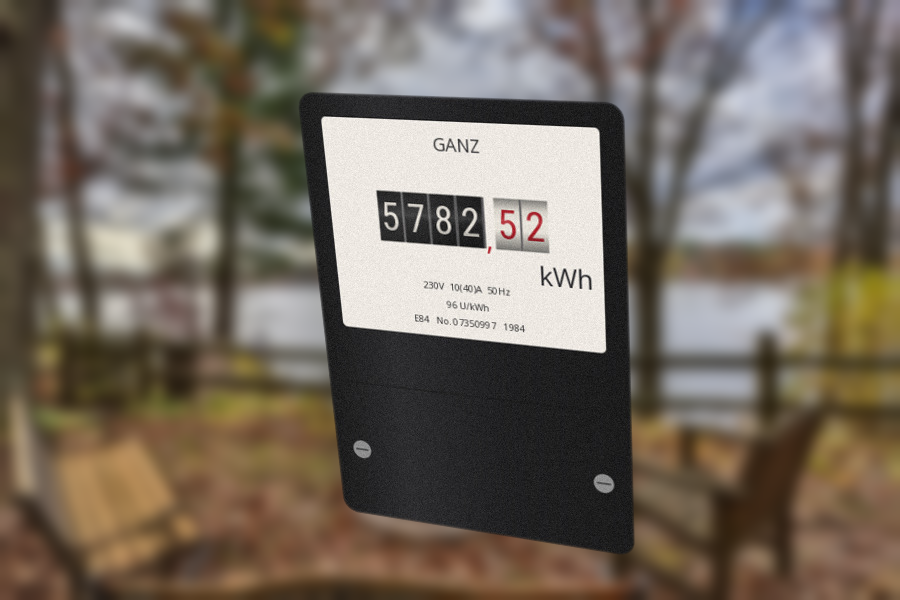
5782.52; kWh
